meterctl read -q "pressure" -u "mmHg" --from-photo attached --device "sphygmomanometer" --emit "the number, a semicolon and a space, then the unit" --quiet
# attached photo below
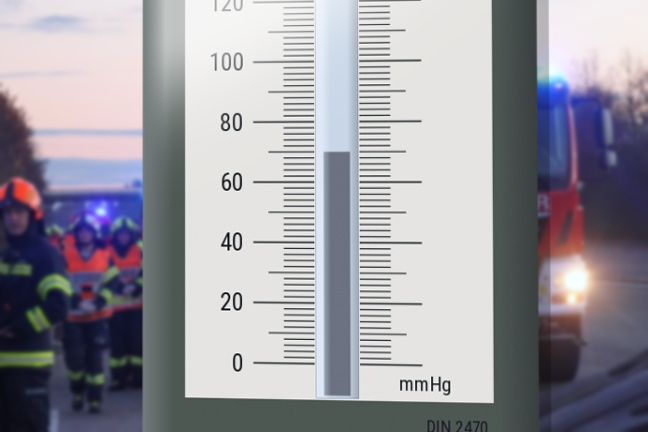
70; mmHg
